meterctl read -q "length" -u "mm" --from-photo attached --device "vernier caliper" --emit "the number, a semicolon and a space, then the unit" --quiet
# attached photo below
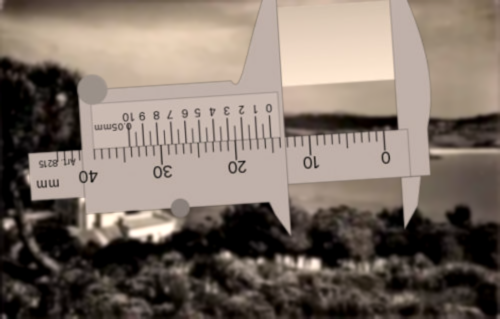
15.2; mm
